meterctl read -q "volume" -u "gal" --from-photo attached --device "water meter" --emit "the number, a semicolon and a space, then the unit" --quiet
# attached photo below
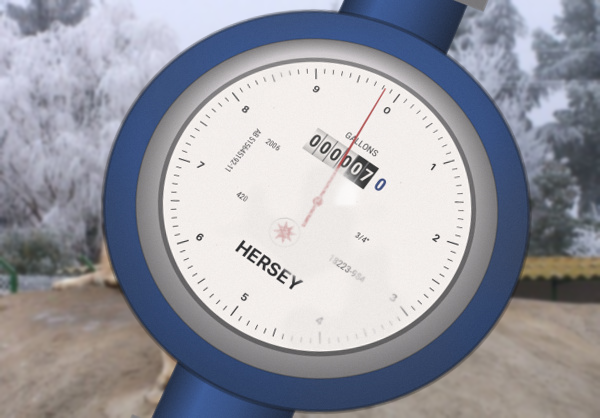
69.8; gal
